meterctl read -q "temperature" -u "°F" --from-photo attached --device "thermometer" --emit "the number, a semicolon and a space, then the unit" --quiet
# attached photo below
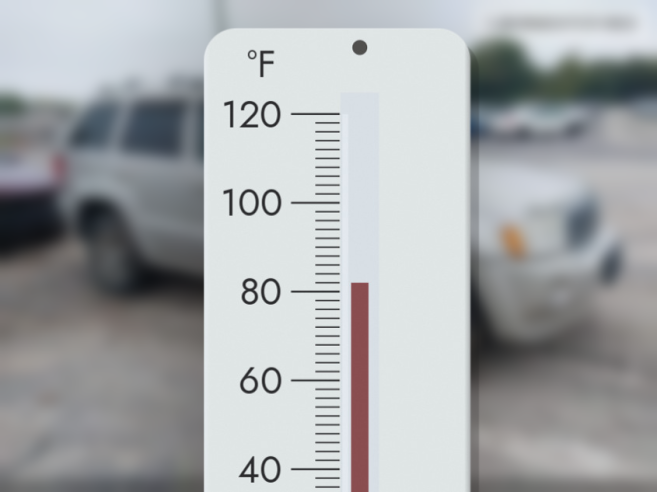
82; °F
